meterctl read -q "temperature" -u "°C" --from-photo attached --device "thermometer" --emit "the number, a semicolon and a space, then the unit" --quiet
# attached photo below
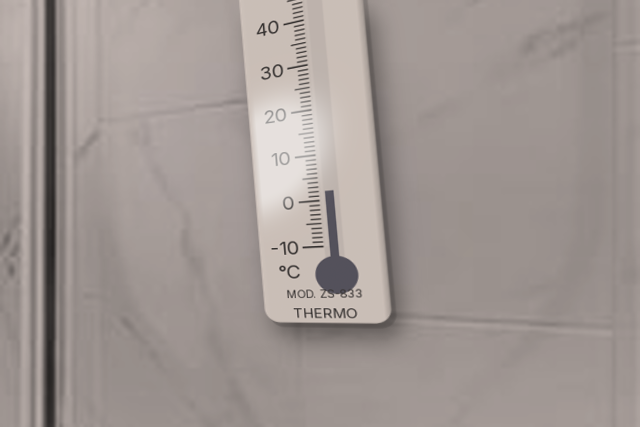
2; °C
